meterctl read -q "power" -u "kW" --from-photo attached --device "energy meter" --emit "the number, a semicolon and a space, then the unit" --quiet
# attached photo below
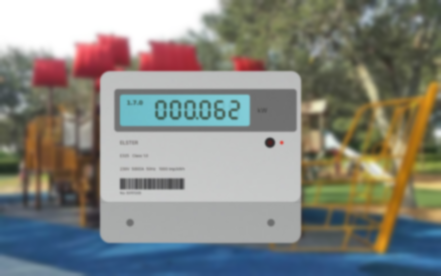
0.062; kW
